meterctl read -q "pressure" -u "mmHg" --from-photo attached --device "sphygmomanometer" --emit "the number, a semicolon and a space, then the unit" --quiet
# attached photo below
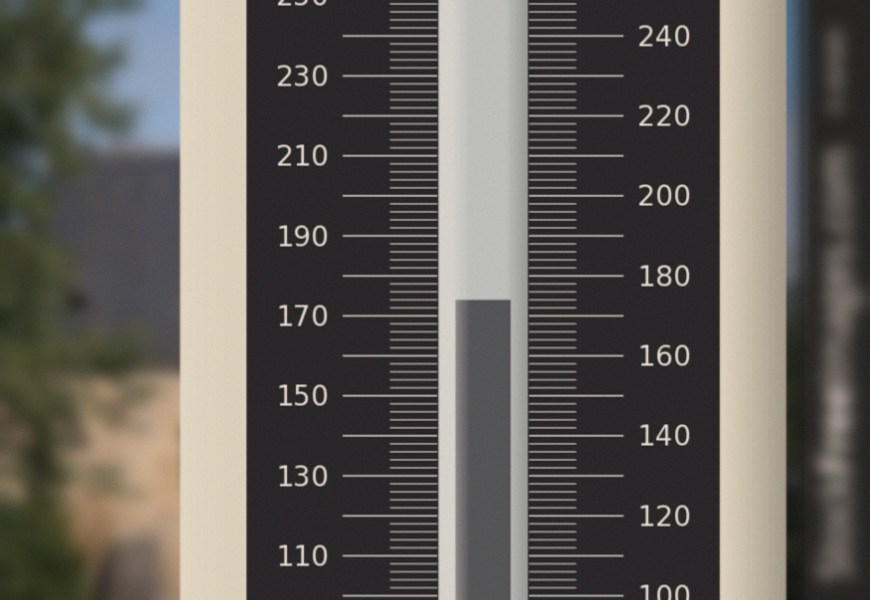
174; mmHg
